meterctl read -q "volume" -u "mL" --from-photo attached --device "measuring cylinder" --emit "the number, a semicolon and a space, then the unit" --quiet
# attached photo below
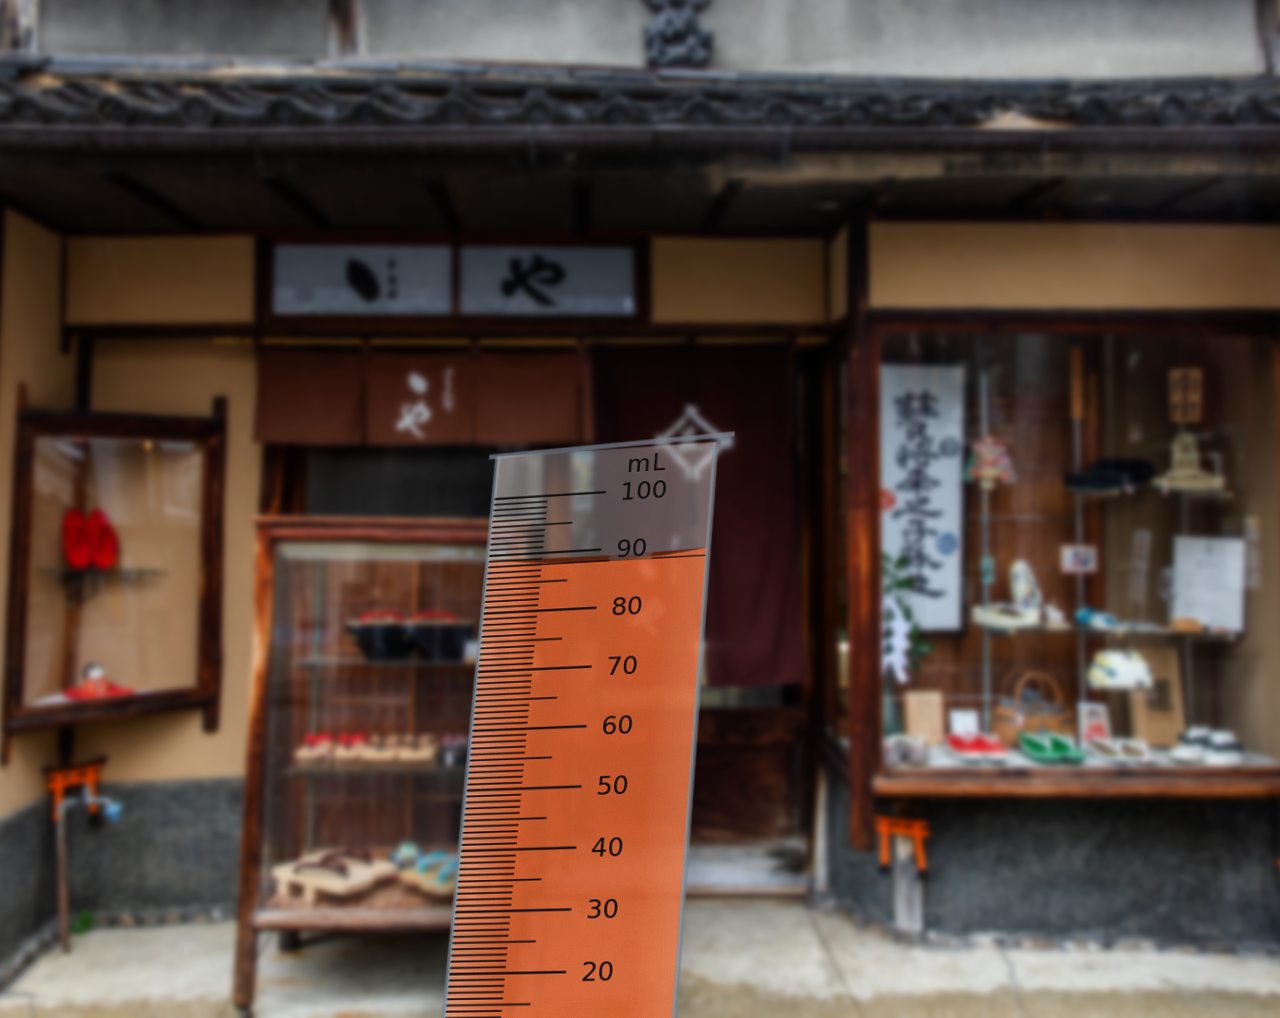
88; mL
